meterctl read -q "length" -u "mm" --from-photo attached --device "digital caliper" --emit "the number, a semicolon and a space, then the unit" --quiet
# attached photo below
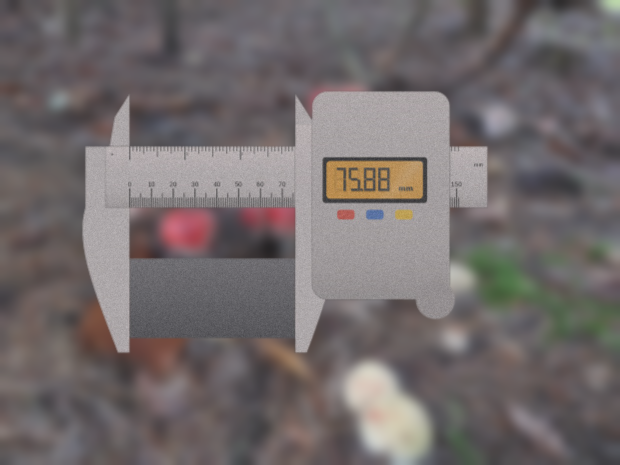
75.88; mm
